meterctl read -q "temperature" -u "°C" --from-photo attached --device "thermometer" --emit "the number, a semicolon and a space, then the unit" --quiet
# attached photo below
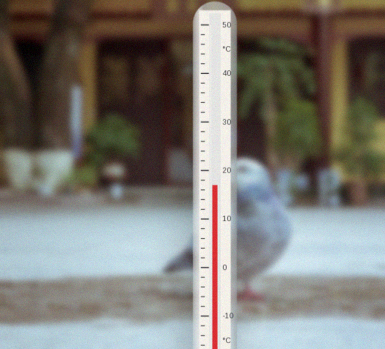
17; °C
